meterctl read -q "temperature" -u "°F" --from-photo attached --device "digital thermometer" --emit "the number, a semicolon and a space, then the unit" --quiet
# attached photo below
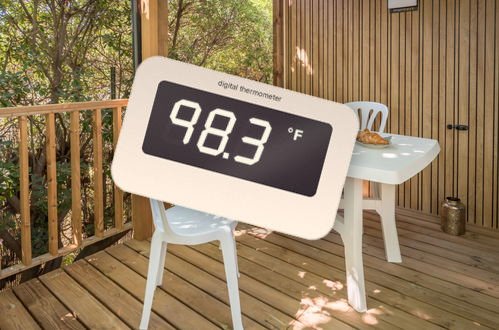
98.3; °F
